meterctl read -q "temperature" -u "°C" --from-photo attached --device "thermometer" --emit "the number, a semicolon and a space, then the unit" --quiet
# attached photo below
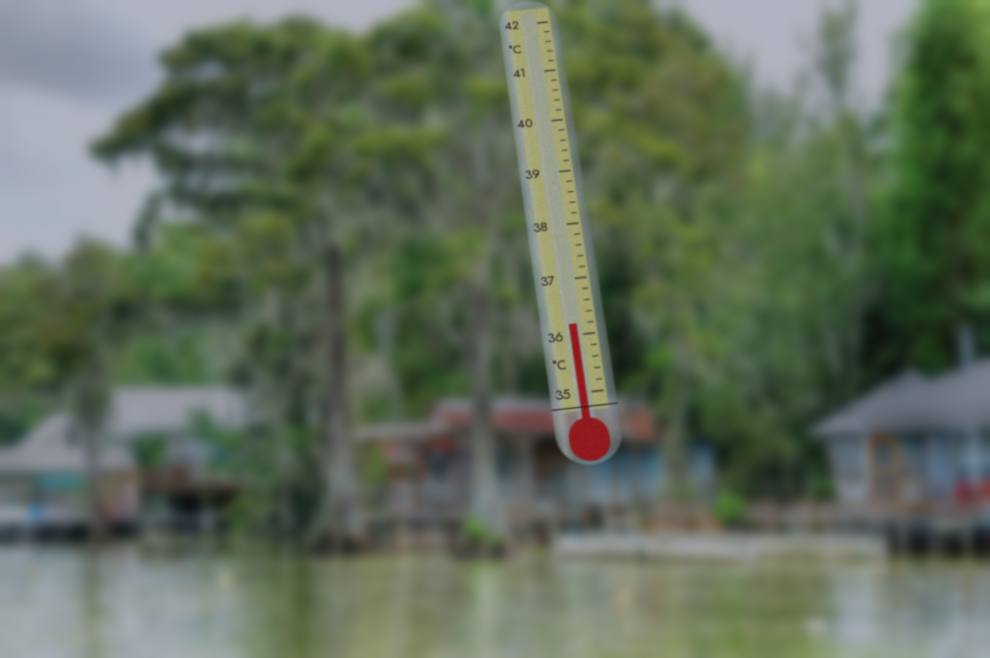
36.2; °C
